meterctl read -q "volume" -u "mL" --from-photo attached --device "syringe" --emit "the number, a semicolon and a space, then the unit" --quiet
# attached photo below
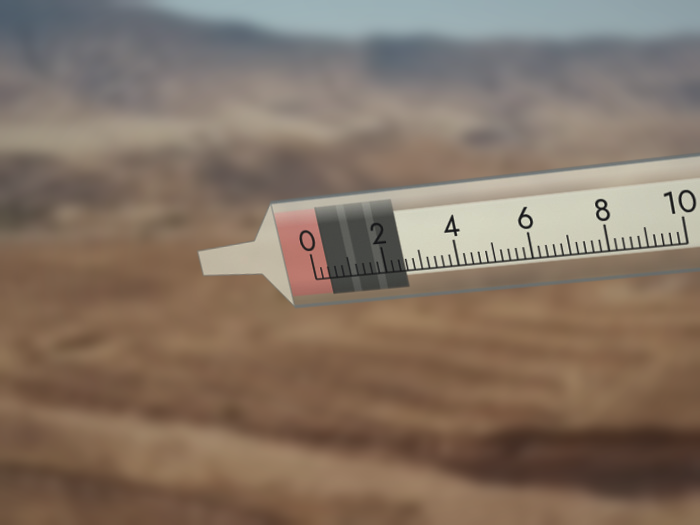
0.4; mL
